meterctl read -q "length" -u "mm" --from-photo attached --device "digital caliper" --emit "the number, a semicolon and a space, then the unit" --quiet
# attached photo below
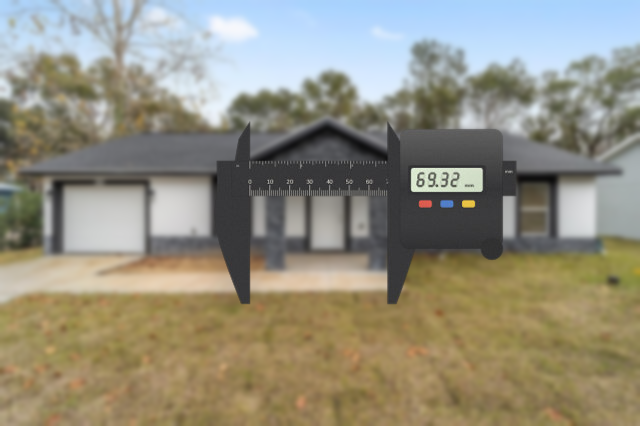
69.32; mm
